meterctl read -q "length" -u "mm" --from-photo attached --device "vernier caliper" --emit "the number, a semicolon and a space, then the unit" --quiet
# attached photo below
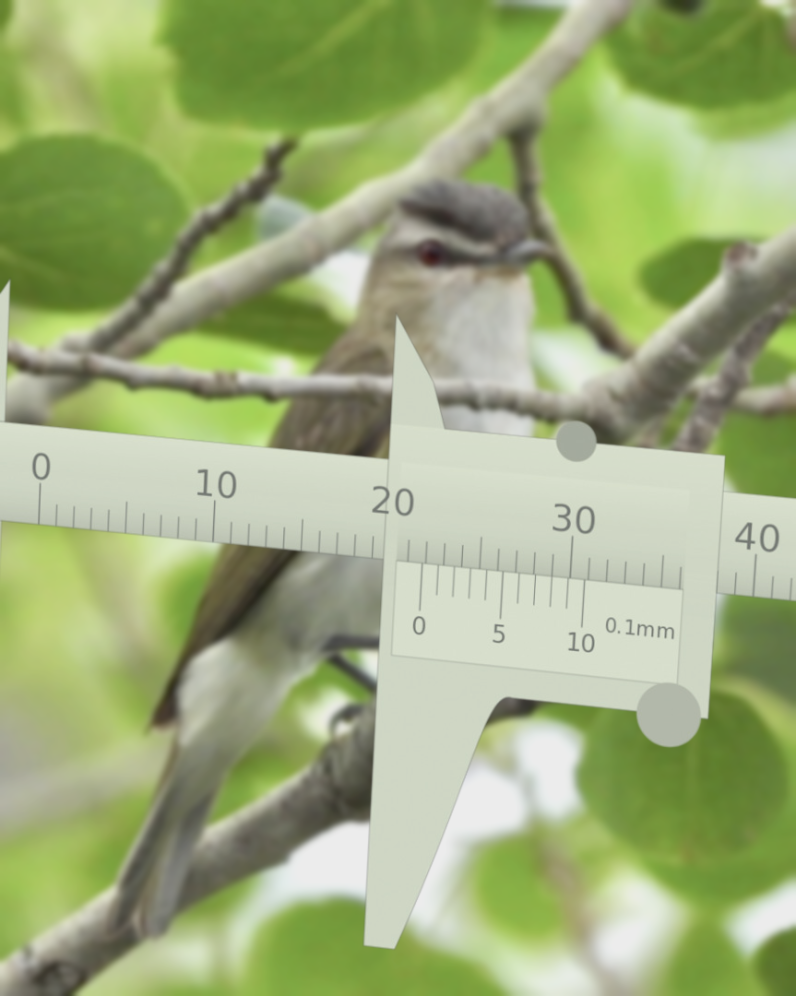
21.8; mm
